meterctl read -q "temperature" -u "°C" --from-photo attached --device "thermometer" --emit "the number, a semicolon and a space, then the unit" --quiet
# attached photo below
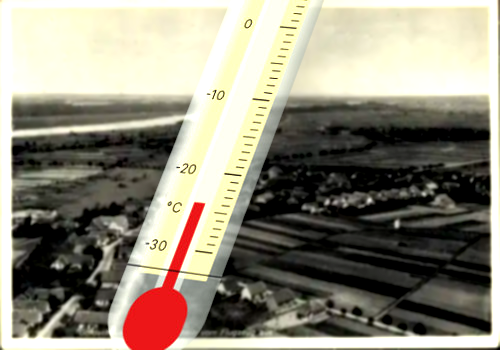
-24; °C
